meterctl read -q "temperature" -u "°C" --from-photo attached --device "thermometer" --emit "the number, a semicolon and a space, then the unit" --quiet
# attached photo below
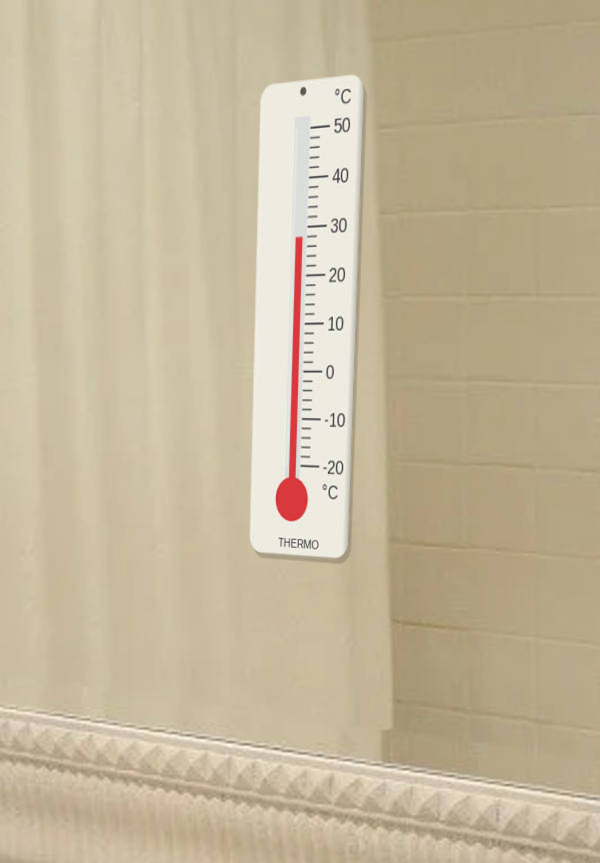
28; °C
